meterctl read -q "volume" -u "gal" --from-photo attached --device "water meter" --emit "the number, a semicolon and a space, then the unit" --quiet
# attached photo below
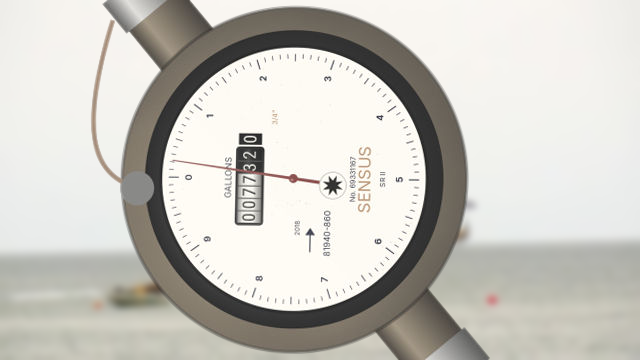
77320.2; gal
